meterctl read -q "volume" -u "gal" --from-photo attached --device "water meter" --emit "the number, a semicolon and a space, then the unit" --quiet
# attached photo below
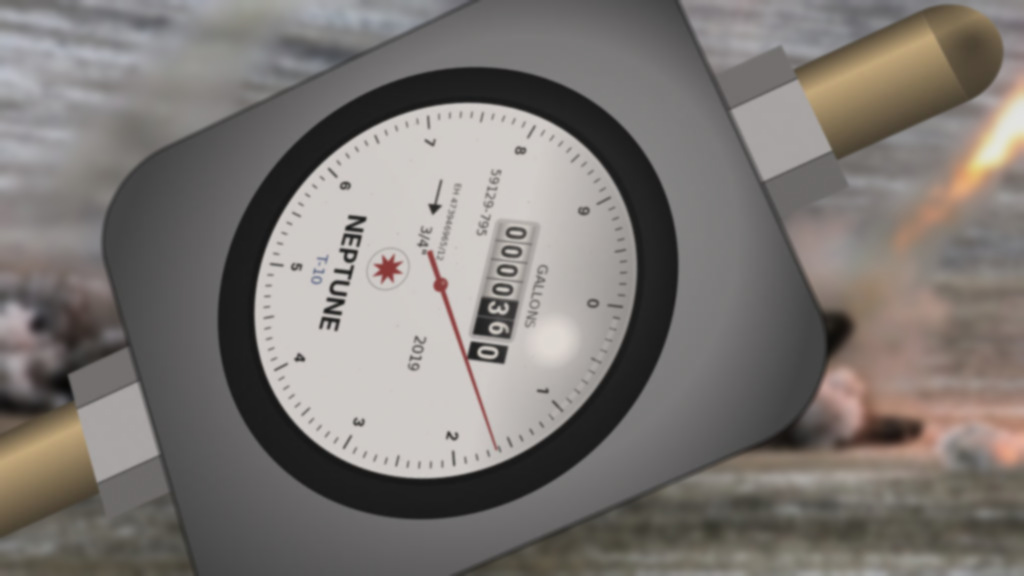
361.6; gal
